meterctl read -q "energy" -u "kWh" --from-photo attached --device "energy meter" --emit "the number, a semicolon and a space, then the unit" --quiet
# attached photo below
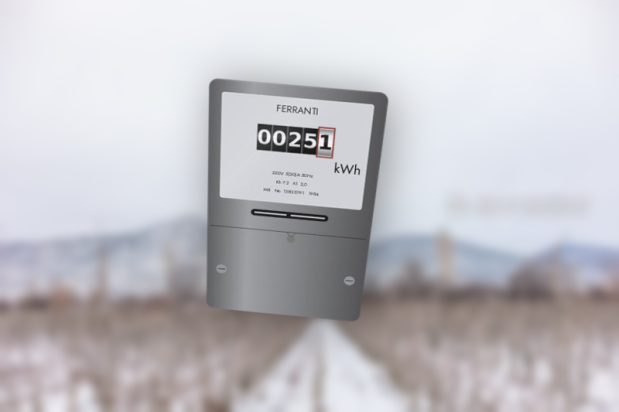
25.1; kWh
